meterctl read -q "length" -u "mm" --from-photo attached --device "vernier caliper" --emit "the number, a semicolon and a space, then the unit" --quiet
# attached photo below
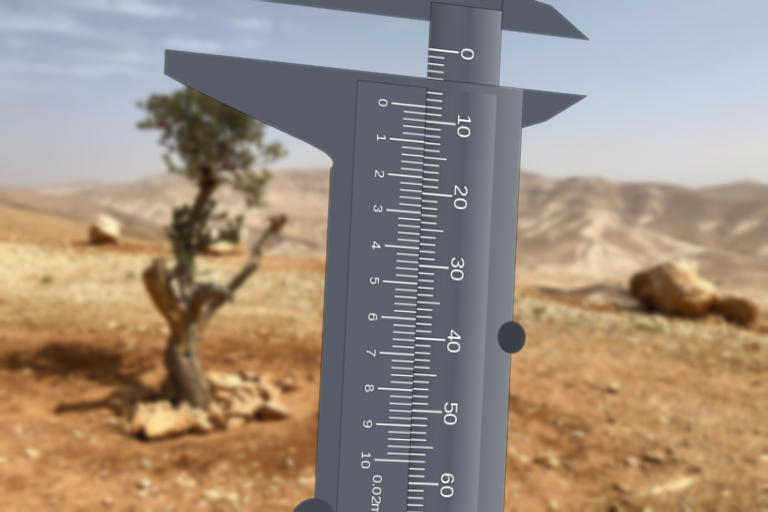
8.0; mm
